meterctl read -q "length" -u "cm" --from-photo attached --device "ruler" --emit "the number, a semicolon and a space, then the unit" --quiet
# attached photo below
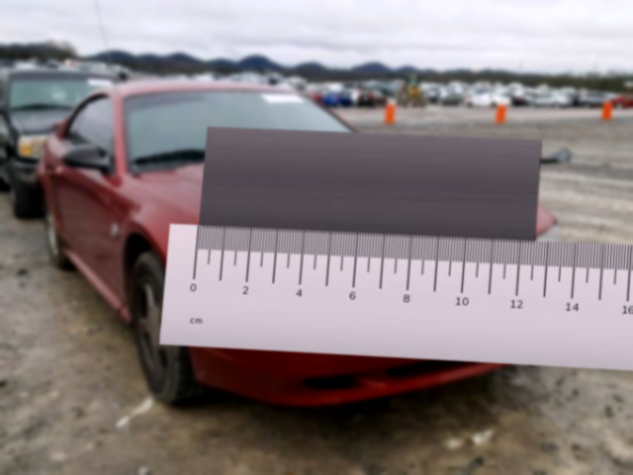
12.5; cm
